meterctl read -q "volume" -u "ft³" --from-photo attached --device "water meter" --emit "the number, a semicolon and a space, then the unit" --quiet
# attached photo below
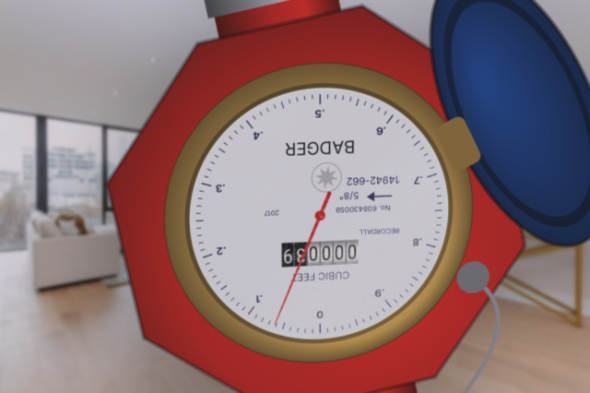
39.06; ft³
